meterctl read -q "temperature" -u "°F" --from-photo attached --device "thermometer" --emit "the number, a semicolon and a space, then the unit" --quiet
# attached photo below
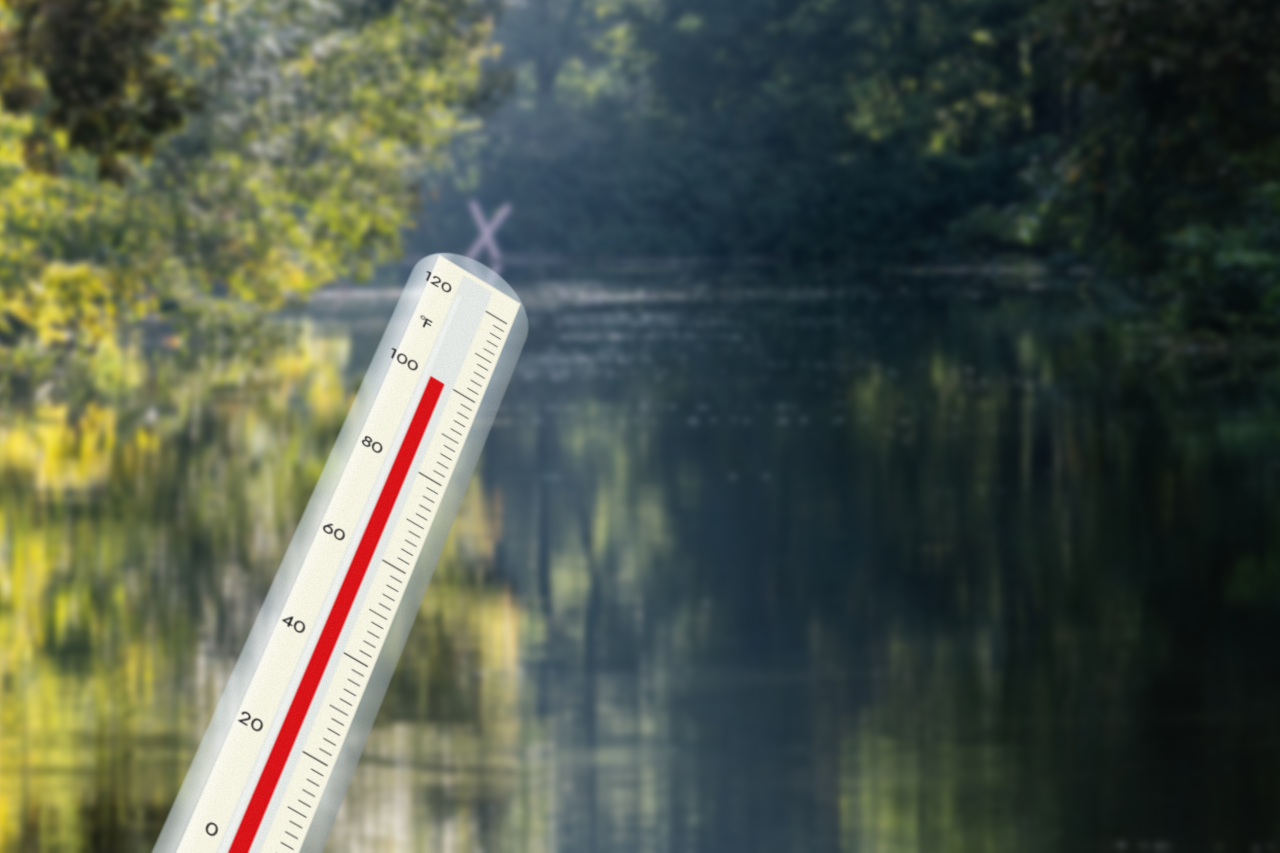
100; °F
